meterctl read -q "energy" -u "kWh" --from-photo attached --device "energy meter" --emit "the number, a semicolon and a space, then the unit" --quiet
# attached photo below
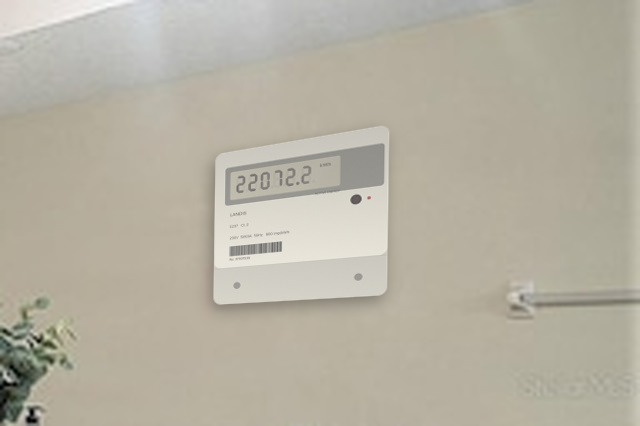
22072.2; kWh
